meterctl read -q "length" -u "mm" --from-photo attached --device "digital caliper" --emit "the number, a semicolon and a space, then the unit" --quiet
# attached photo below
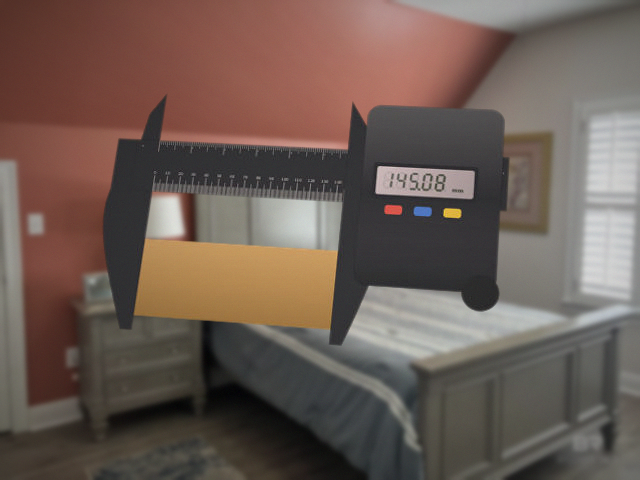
145.08; mm
